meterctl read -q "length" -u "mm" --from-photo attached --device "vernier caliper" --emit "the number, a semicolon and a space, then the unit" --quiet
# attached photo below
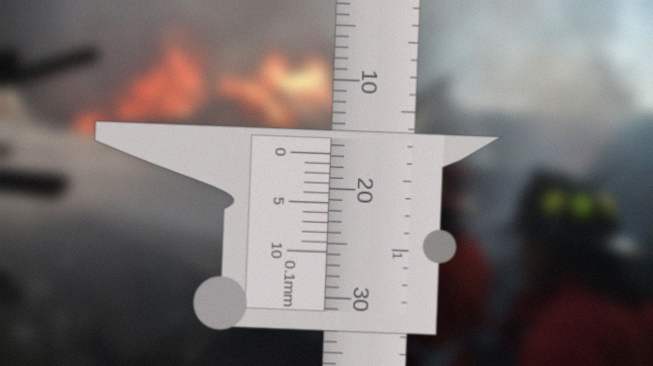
16.8; mm
